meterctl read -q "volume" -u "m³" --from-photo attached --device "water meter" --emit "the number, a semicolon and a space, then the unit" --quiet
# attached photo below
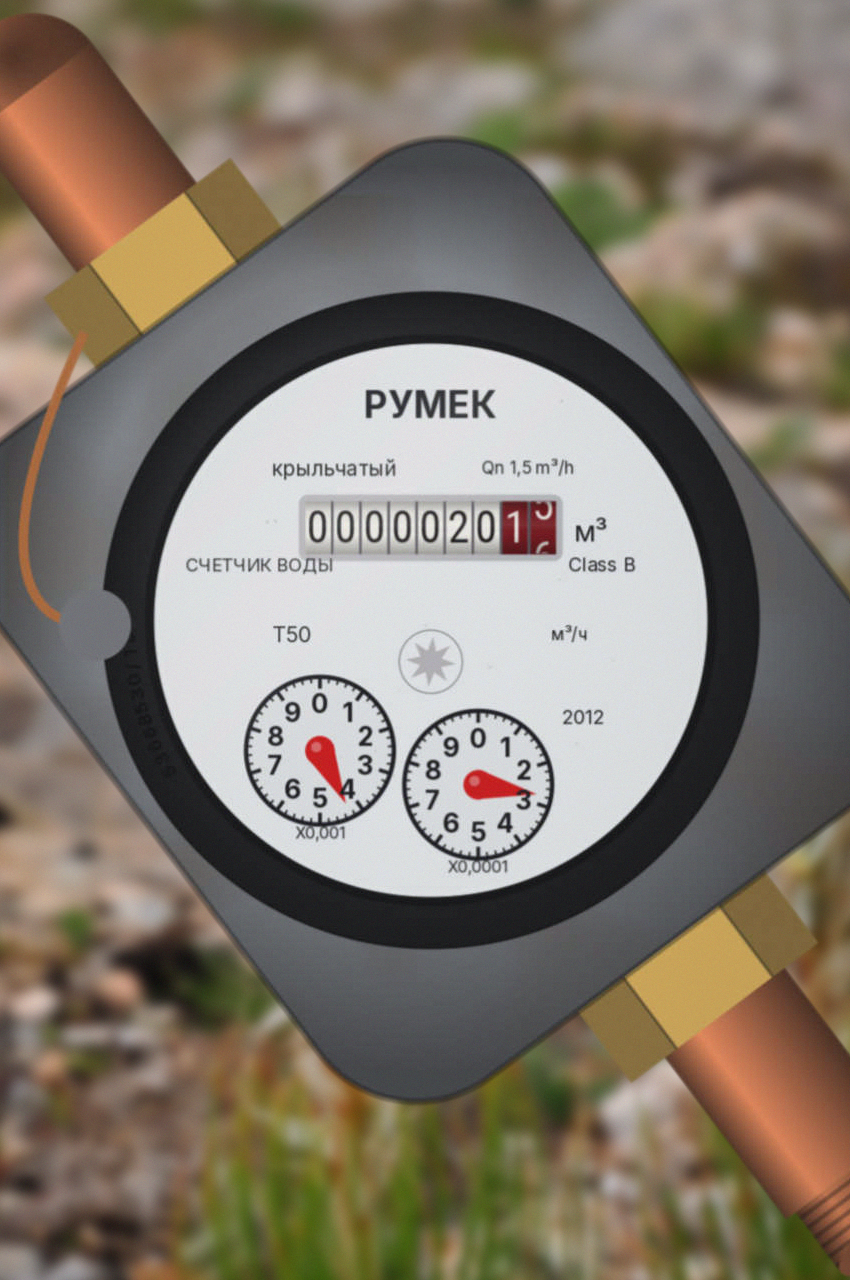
20.1542; m³
